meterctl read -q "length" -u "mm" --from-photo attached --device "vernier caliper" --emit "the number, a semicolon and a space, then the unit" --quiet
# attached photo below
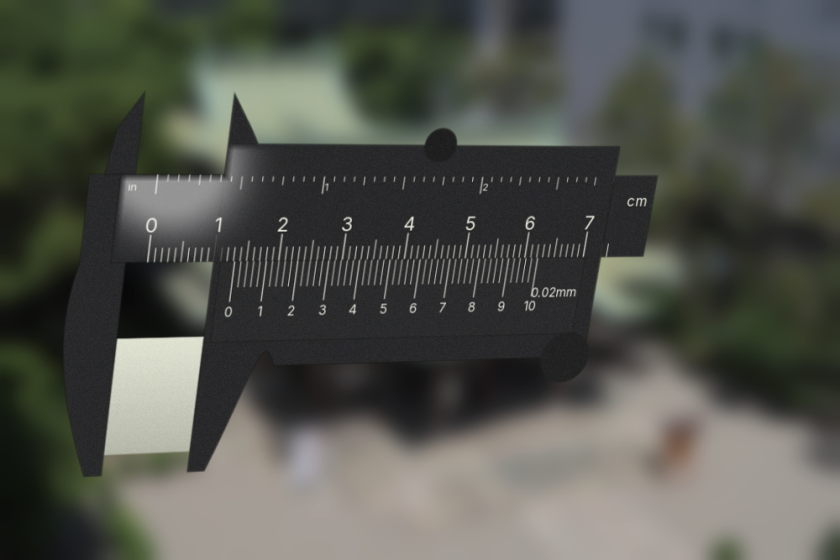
13.2; mm
